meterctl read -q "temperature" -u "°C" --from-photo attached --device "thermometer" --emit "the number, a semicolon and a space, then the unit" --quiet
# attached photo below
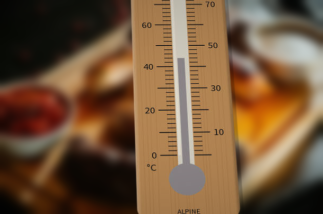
44; °C
